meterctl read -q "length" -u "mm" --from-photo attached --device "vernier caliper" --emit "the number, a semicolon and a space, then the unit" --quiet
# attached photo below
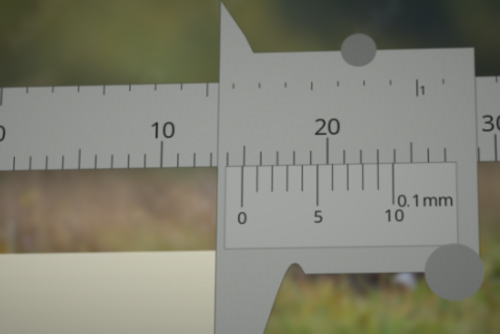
14.9; mm
